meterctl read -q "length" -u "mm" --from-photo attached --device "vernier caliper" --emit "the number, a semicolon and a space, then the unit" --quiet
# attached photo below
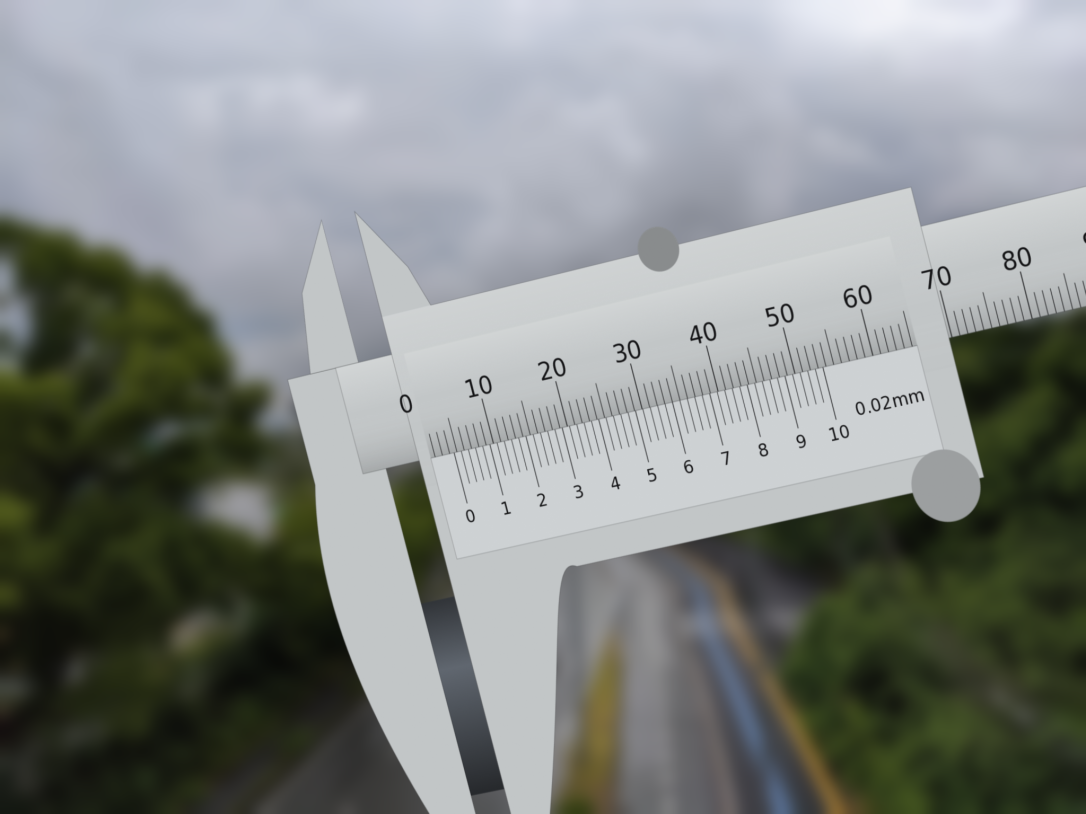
4.6; mm
